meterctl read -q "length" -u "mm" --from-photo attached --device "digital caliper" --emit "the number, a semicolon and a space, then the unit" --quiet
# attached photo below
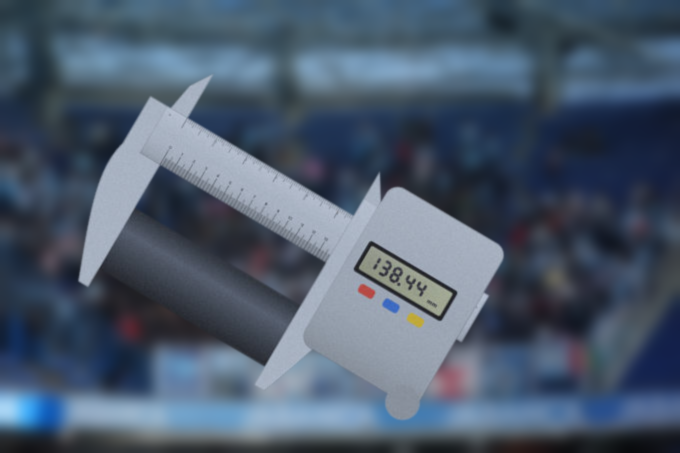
138.44; mm
